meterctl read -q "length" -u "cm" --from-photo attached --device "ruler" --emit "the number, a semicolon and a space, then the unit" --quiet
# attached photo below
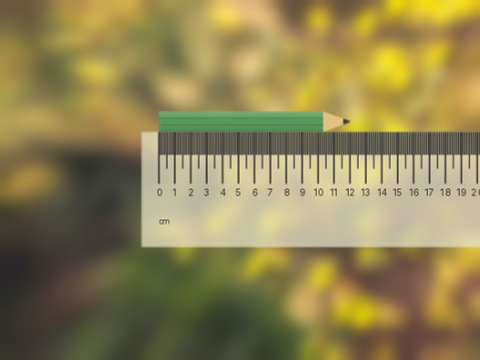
12; cm
